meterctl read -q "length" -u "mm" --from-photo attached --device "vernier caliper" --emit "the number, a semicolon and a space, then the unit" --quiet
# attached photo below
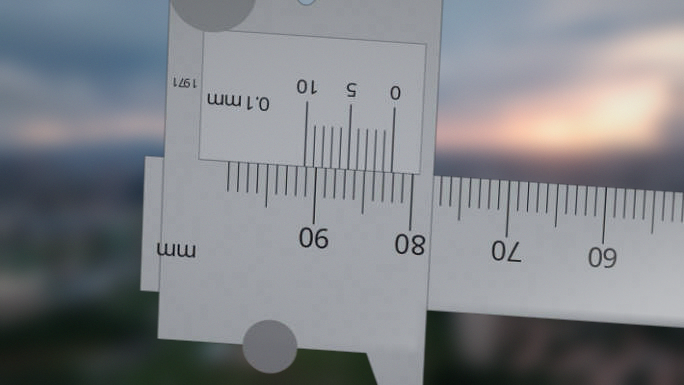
82.2; mm
